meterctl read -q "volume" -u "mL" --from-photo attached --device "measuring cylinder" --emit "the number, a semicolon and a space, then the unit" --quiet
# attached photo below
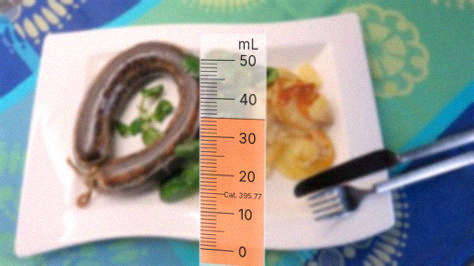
35; mL
